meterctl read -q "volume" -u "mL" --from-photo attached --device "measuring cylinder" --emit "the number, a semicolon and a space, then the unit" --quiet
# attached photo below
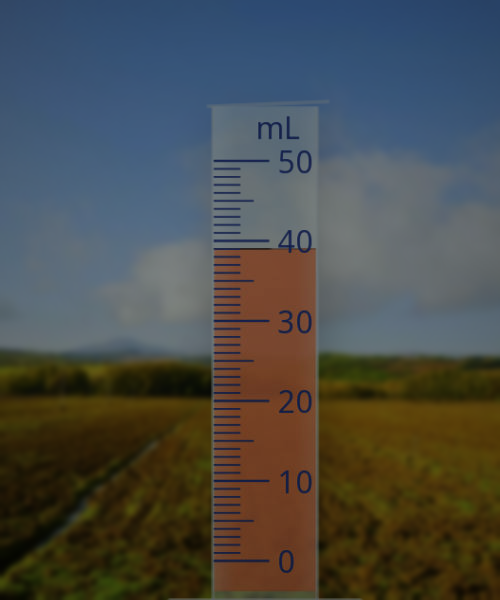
39; mL
